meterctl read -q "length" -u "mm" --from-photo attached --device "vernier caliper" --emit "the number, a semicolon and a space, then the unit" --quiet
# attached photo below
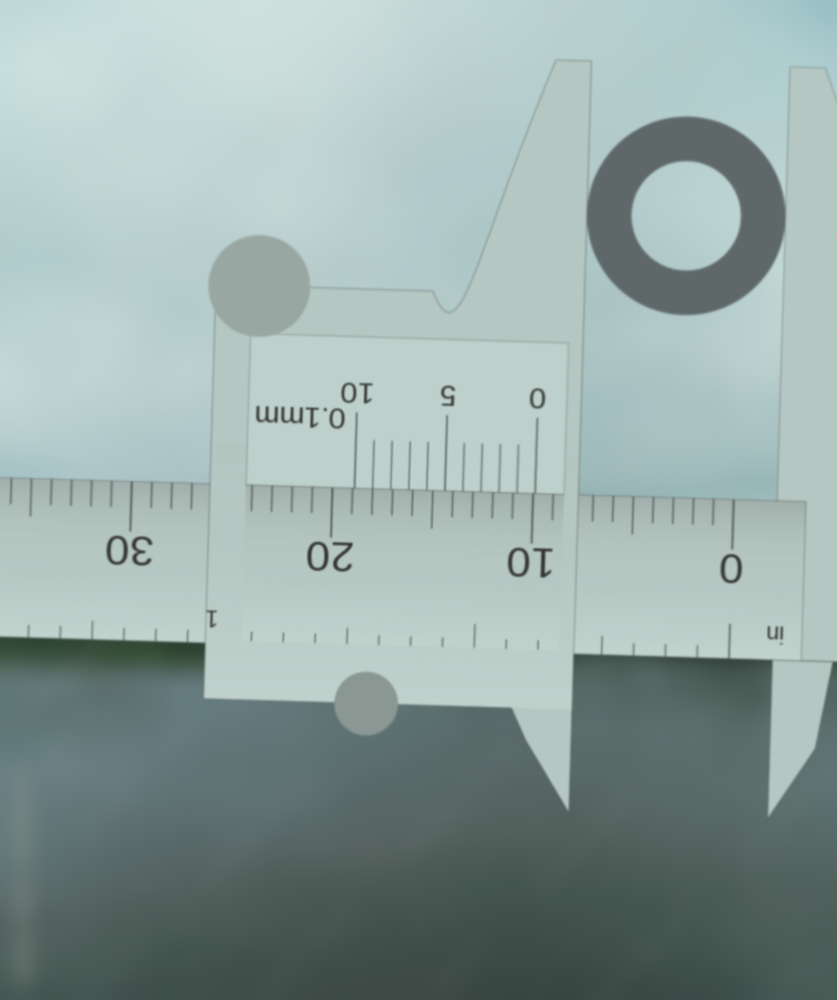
9.9; mm
